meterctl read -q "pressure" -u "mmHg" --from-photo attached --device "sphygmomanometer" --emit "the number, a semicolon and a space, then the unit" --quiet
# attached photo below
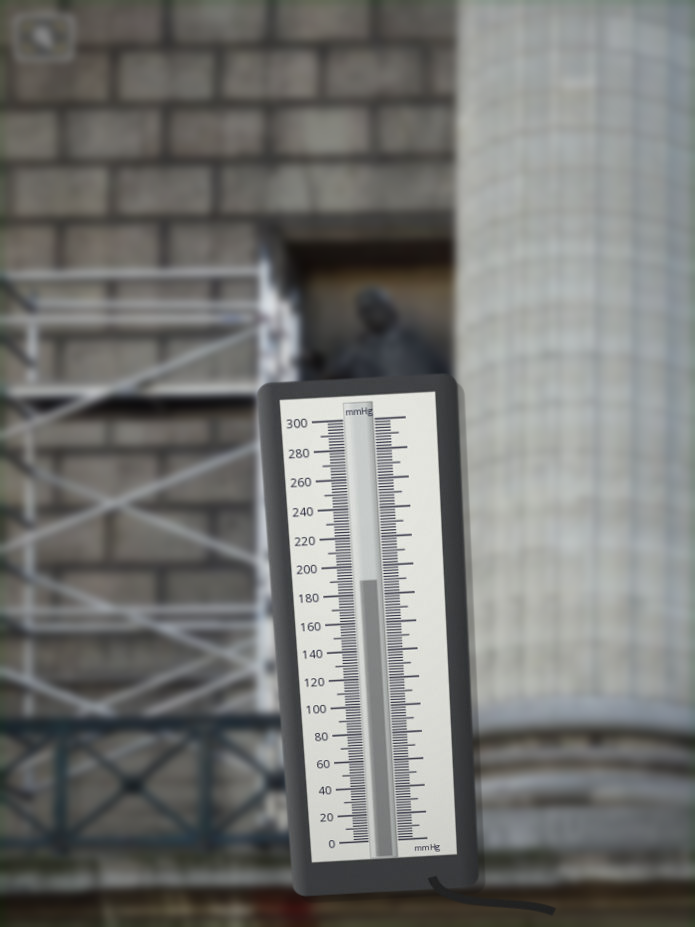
190; mmHg
